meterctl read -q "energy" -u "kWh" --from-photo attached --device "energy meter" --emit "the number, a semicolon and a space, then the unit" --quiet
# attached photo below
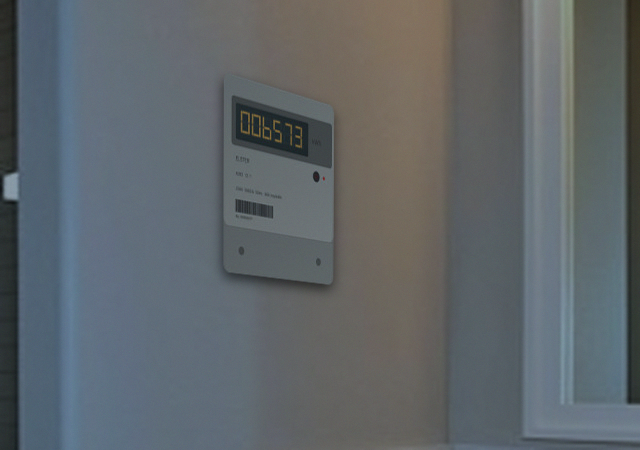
6573; kWh
